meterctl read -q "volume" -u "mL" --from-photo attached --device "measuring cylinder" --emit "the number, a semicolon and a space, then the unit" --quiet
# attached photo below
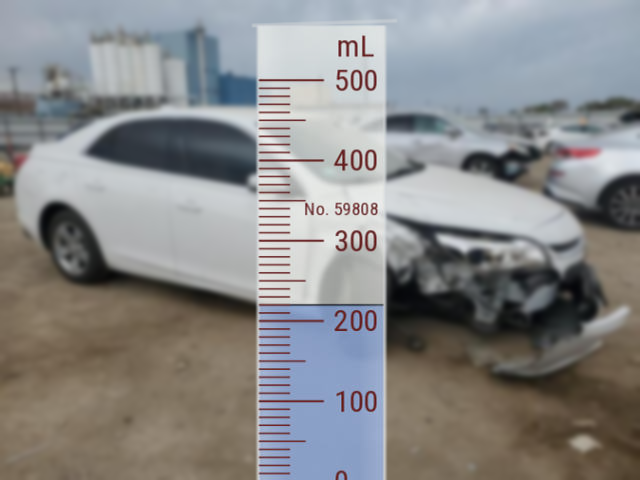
220; mL
